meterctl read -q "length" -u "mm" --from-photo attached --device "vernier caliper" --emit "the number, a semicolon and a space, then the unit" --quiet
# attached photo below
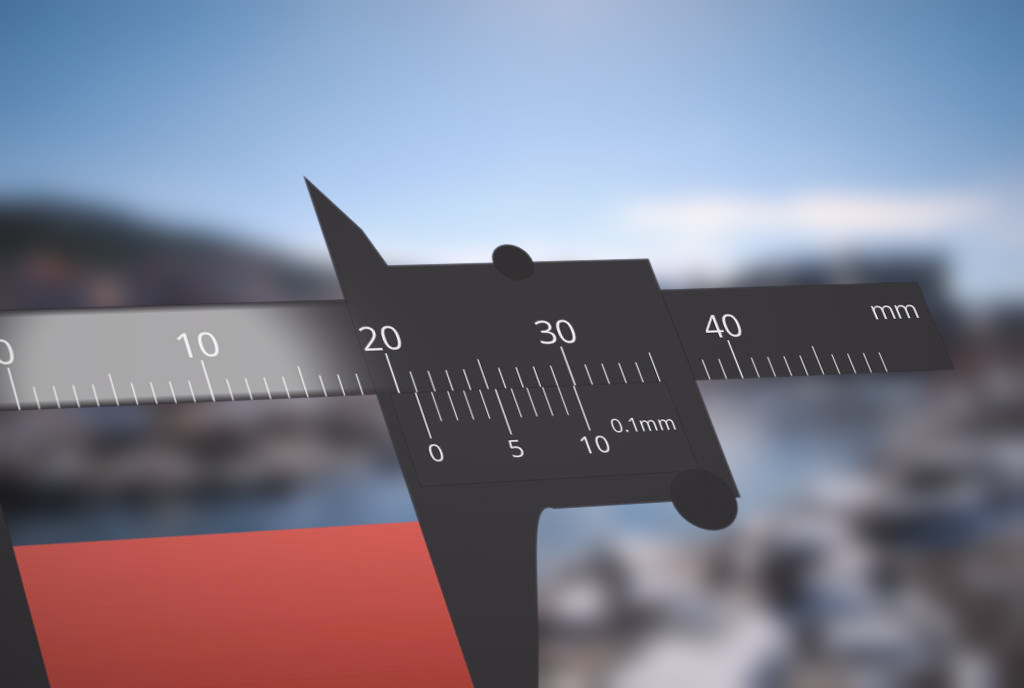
20.9; mm
